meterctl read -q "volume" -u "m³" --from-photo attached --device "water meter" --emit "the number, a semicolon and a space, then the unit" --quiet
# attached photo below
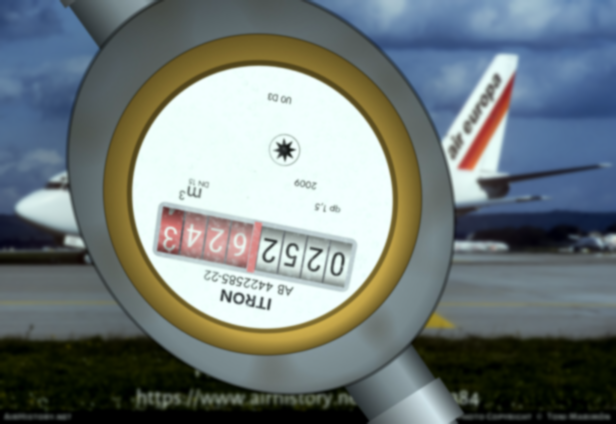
252.6243; m³
